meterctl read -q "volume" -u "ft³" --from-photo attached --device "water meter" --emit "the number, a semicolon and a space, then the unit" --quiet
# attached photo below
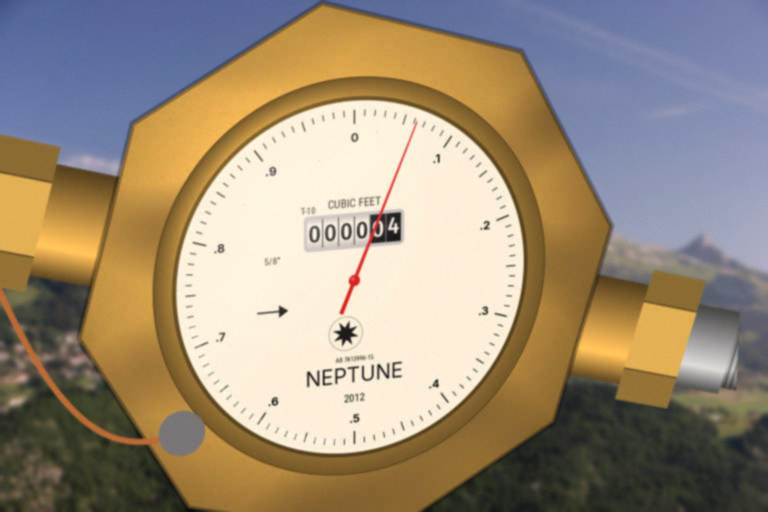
4.06; ft³
